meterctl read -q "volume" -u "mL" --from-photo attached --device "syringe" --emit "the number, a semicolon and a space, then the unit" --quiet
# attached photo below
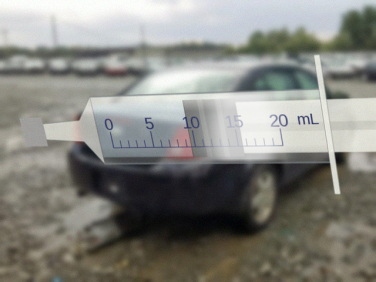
9.5; mL
